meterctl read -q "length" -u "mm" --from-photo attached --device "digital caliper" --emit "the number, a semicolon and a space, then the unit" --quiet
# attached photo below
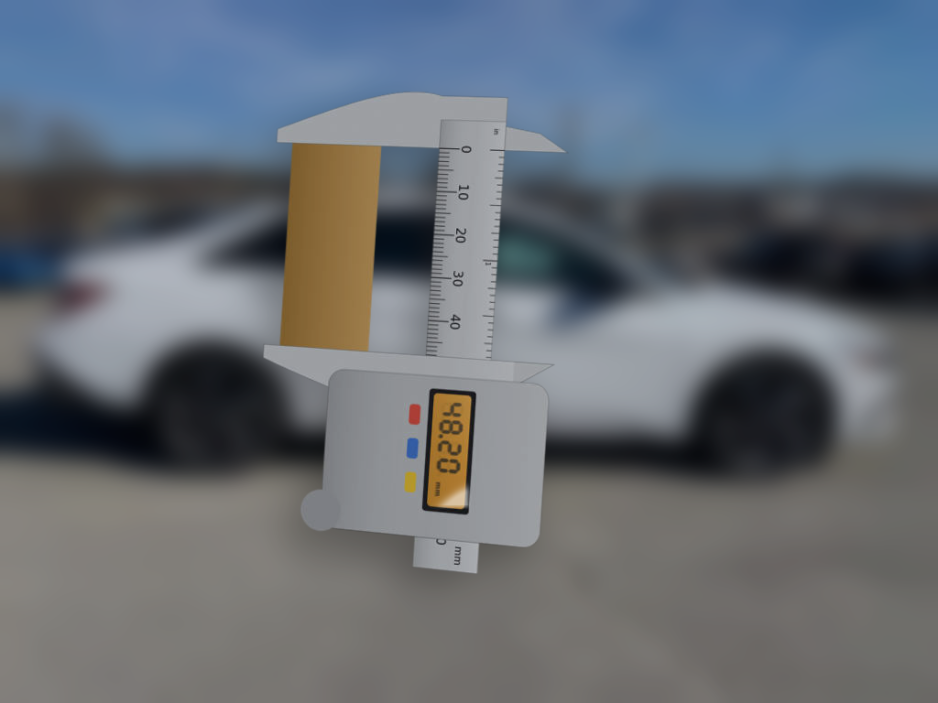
48.20; mm
